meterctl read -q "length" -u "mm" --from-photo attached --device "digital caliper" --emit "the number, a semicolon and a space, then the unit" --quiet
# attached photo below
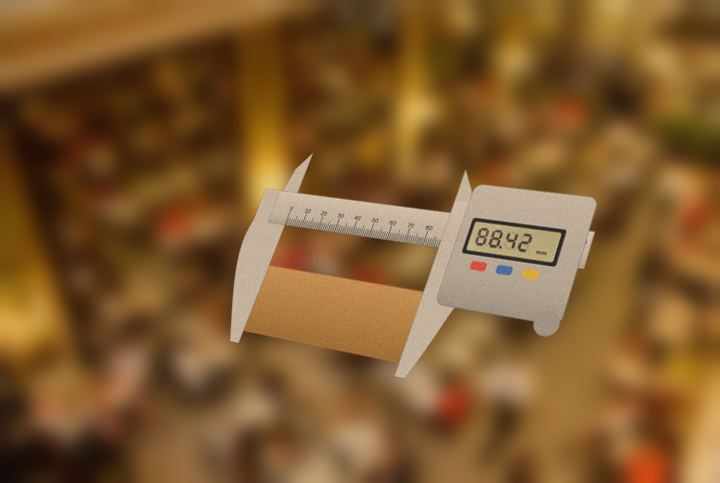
88.42; mm
